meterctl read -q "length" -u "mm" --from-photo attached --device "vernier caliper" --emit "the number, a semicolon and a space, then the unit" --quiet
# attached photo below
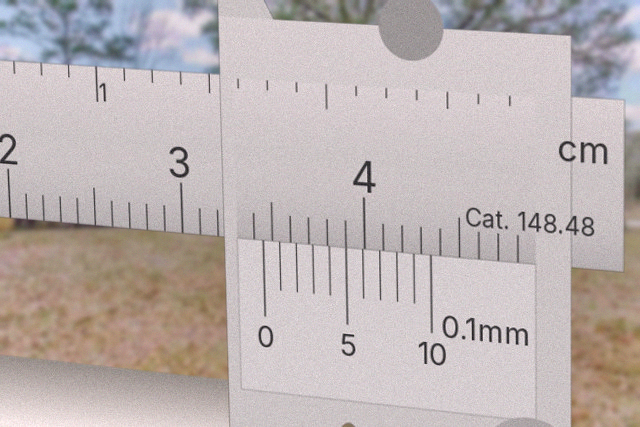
34.5; mm
